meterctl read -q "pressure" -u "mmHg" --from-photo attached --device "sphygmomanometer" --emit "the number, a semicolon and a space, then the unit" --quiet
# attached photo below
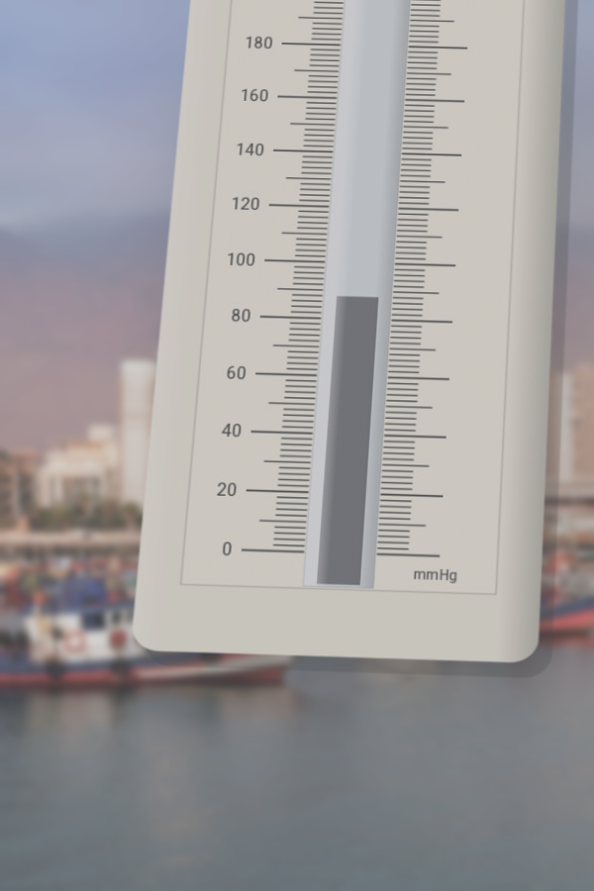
88; mmHg
